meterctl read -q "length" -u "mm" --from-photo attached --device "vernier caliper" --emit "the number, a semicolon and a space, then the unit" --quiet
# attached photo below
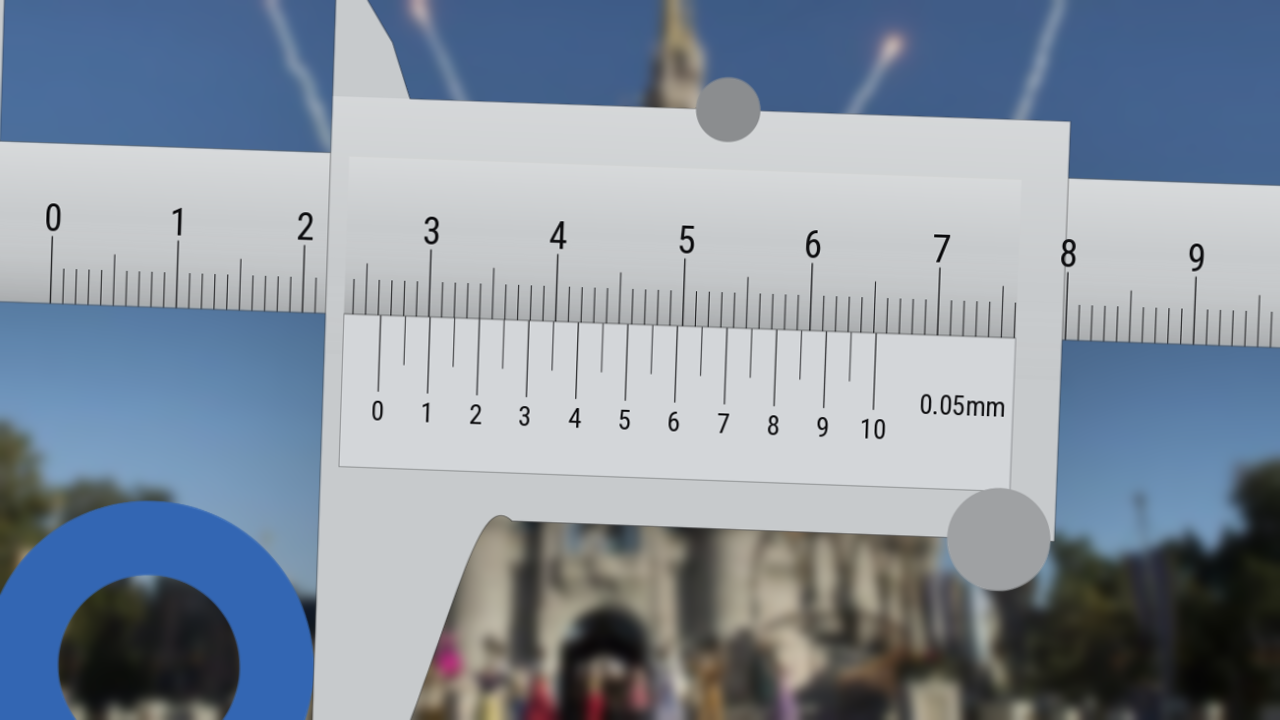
26.2; mm
